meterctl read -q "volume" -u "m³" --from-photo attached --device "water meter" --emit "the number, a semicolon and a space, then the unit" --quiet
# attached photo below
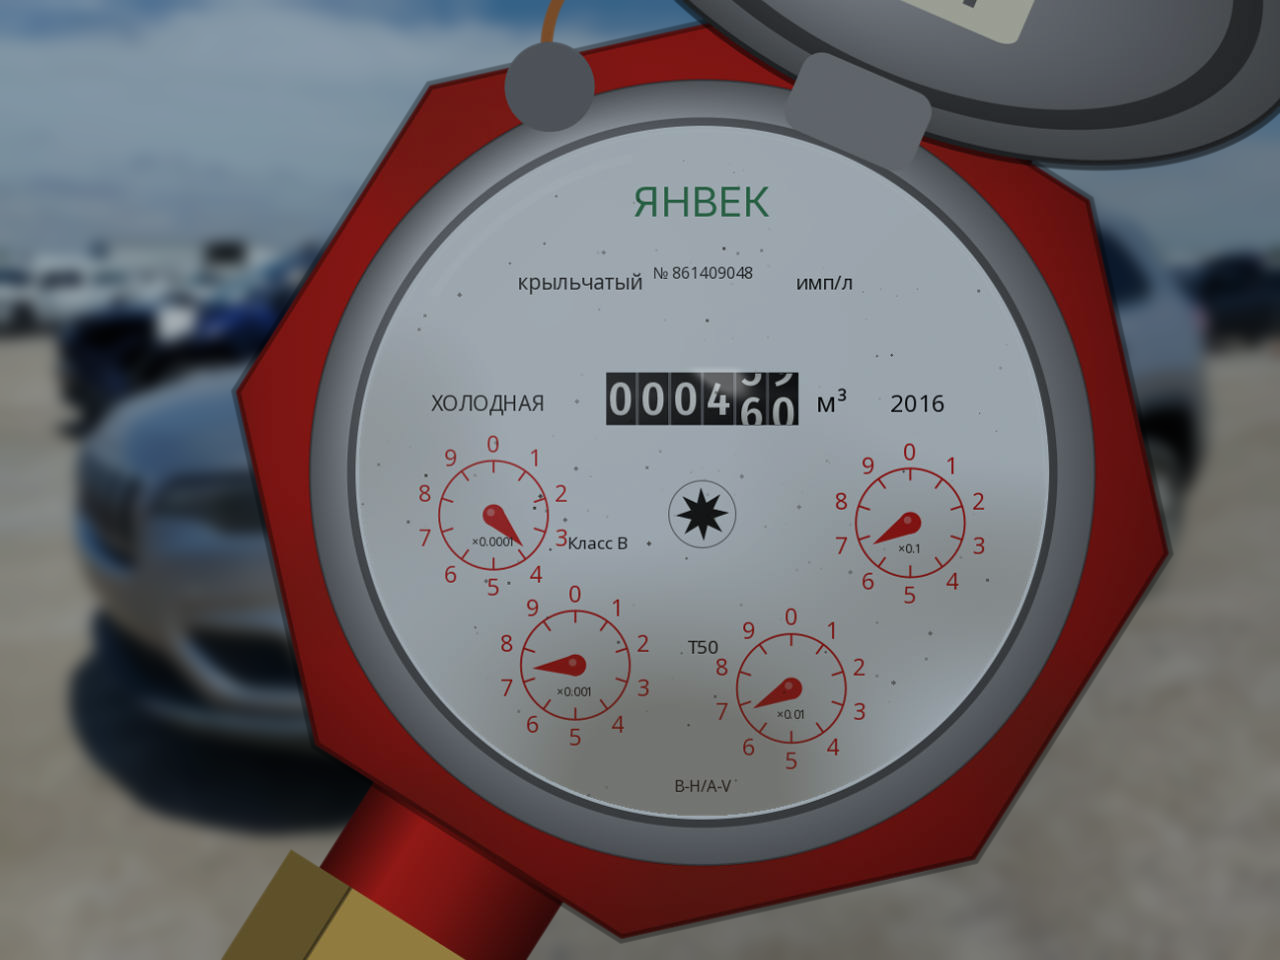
459.6673; m³
